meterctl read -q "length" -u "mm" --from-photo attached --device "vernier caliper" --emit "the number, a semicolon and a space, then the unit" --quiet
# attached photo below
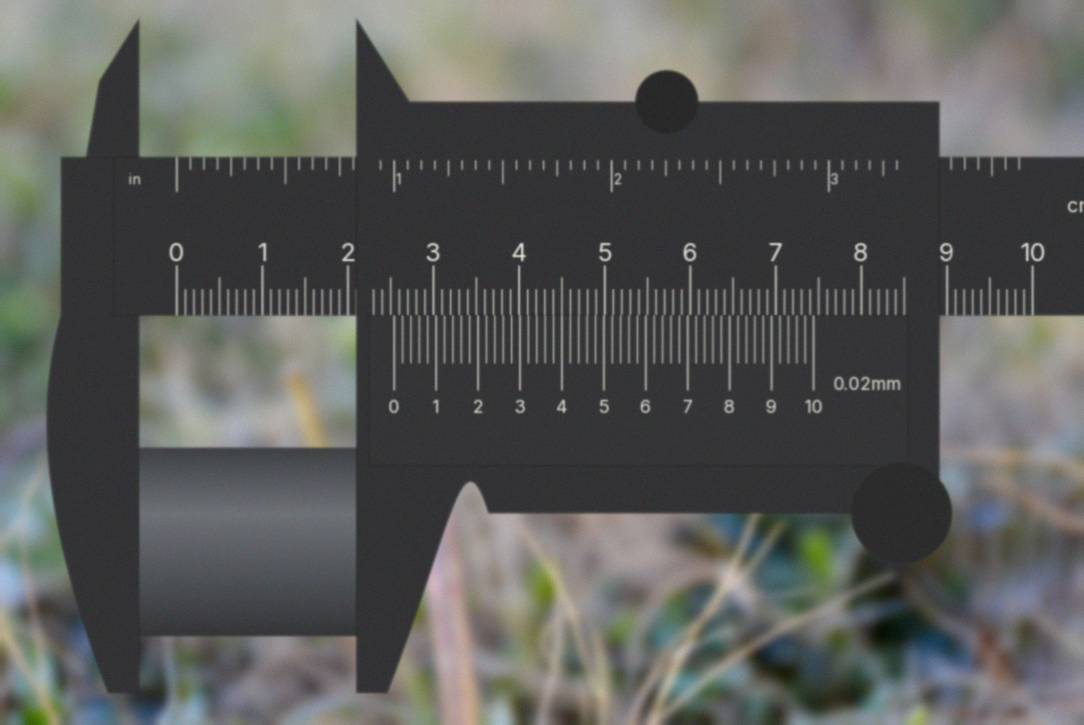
25.4; mm
